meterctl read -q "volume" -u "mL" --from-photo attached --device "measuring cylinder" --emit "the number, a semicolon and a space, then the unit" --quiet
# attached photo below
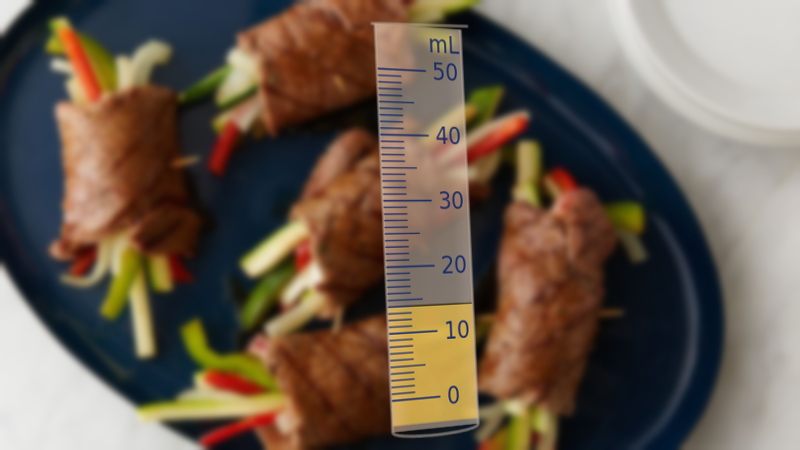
14; mL
